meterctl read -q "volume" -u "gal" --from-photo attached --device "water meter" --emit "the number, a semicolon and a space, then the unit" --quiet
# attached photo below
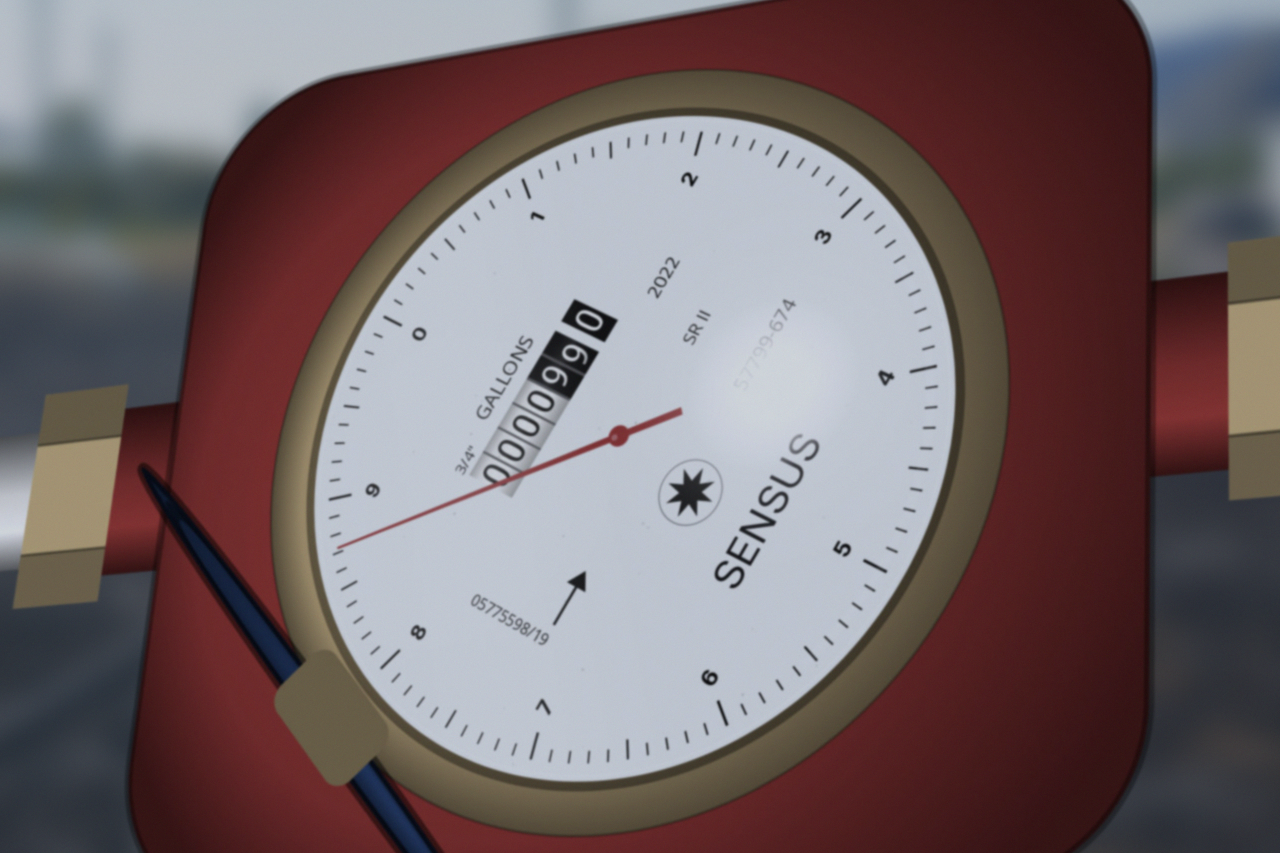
988.7; gal
